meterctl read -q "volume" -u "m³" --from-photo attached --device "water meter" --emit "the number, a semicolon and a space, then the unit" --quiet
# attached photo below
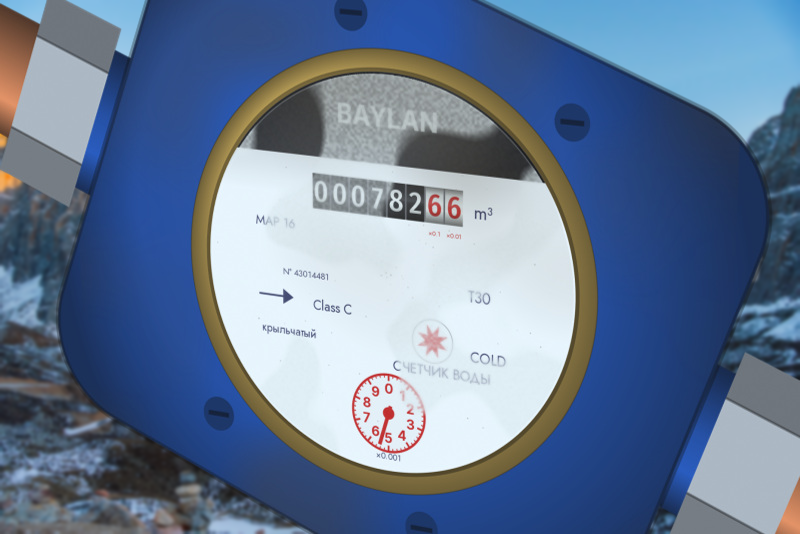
782.665; m³
